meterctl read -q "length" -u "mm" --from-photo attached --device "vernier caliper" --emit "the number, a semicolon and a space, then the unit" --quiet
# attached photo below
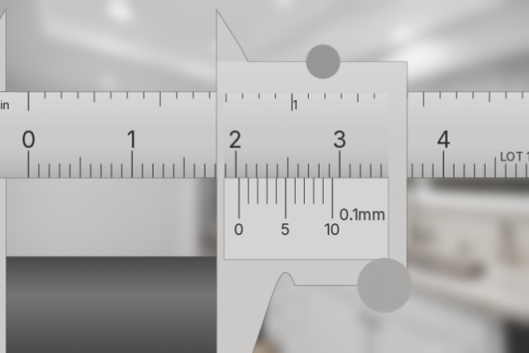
20.3; mm
